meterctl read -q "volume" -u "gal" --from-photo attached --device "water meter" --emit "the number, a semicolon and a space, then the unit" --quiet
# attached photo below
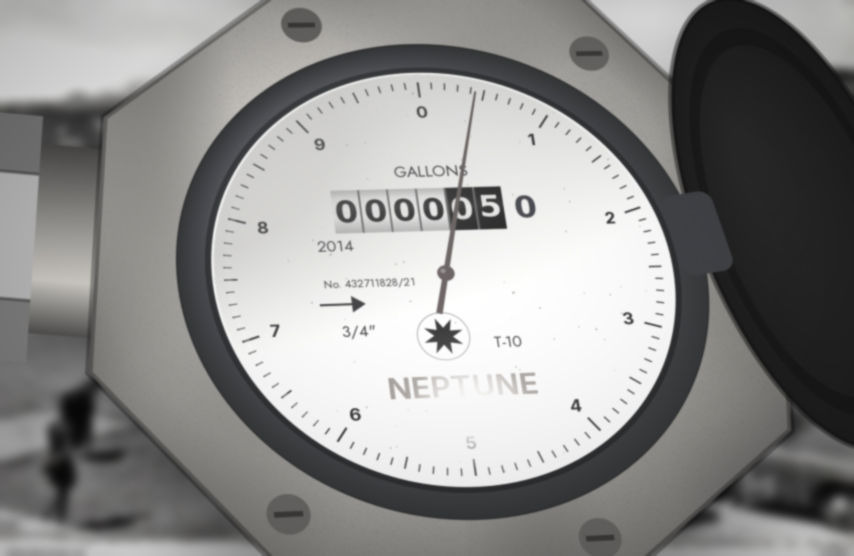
50.4; gal
